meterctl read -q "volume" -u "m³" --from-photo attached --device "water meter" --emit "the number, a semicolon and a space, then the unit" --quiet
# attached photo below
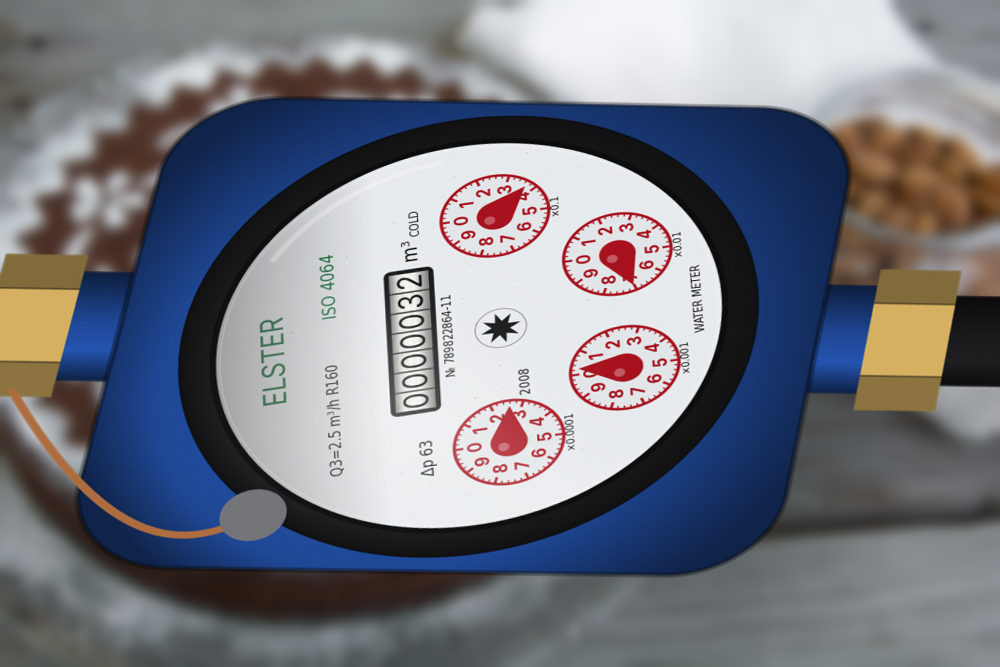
32.3702; m³
